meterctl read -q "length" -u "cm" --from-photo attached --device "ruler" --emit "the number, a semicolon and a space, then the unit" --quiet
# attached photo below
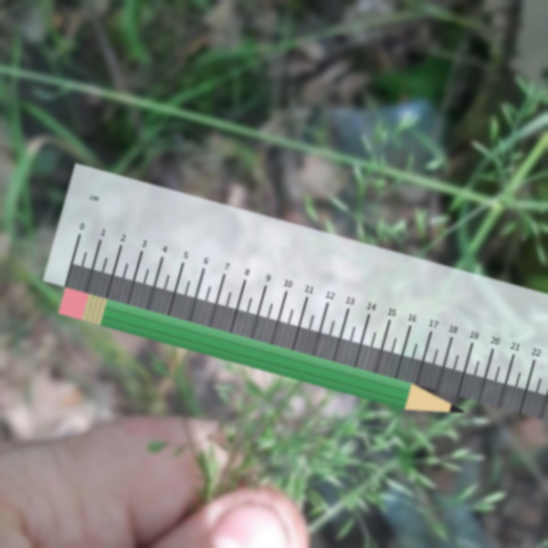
19.5; cm
